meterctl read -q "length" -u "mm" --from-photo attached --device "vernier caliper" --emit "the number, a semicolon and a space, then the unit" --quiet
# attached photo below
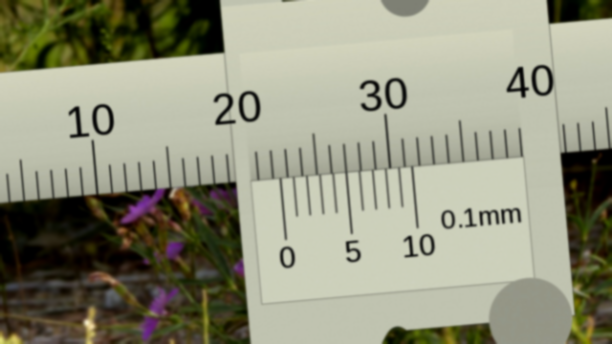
22.5; mm
